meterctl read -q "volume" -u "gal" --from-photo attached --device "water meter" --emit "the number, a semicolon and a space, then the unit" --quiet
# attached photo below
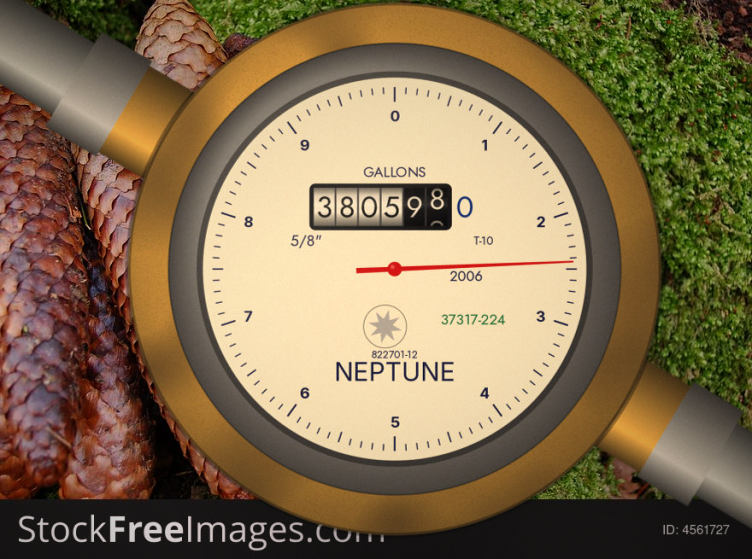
3805982.4; gal
